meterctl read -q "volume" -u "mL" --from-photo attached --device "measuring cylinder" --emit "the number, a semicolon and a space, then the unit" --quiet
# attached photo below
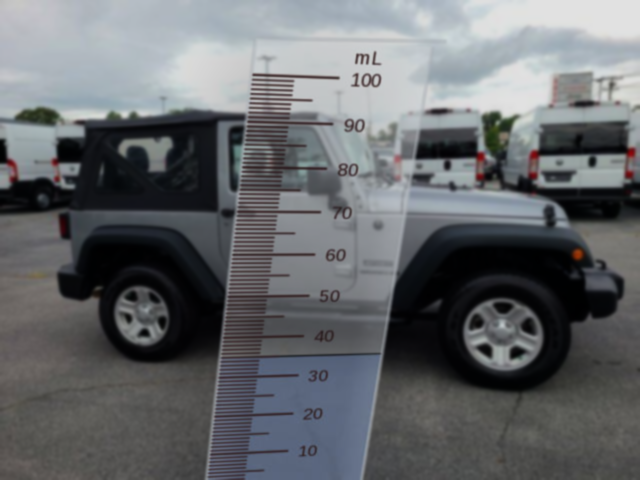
35; mL
